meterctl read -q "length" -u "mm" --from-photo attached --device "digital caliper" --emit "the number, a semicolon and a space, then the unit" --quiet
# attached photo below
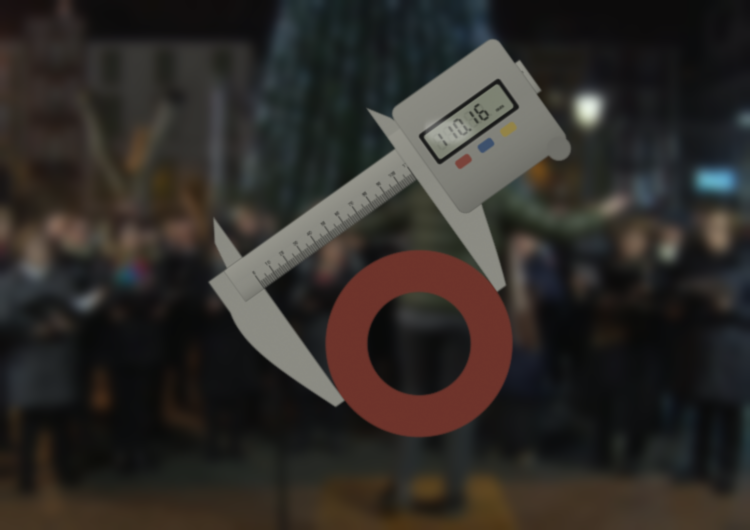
110.16; mm
